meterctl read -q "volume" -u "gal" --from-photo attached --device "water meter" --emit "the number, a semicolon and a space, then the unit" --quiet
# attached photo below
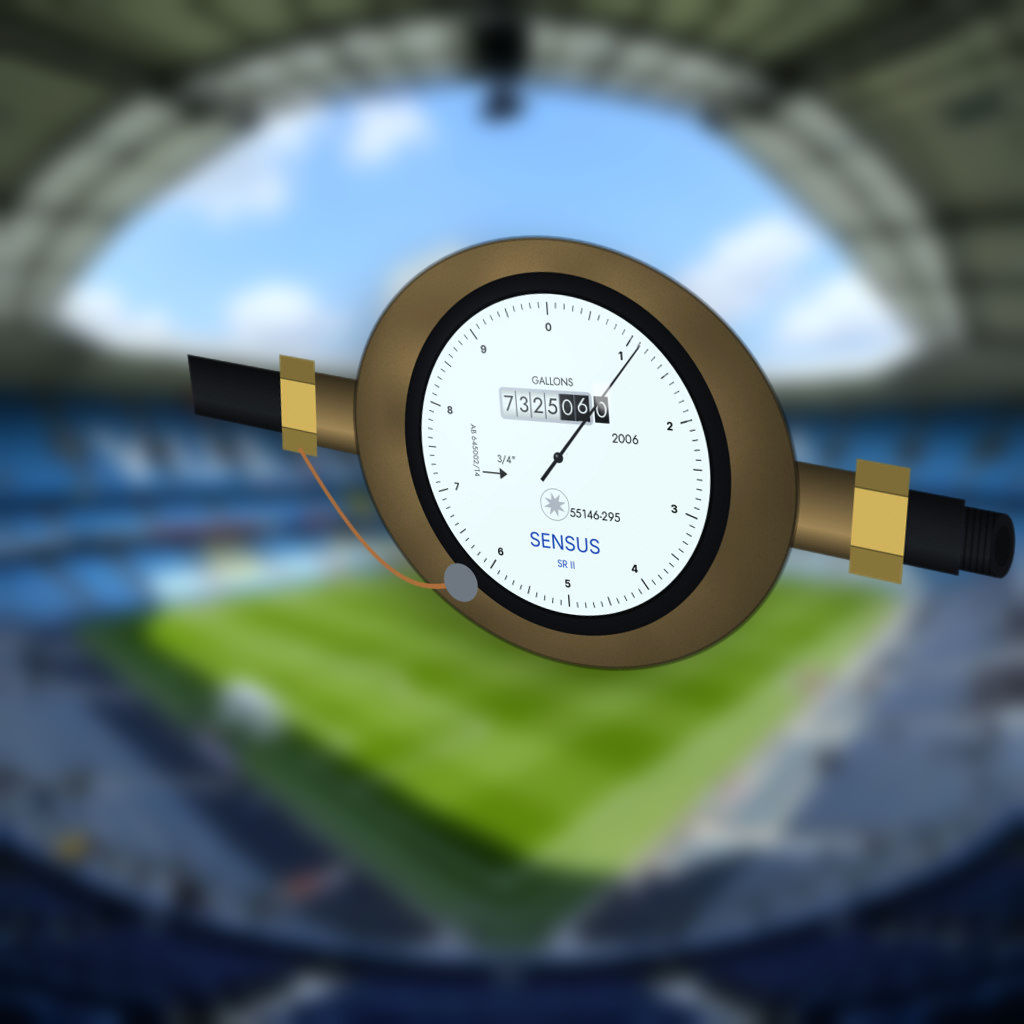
7325061.1; gal
